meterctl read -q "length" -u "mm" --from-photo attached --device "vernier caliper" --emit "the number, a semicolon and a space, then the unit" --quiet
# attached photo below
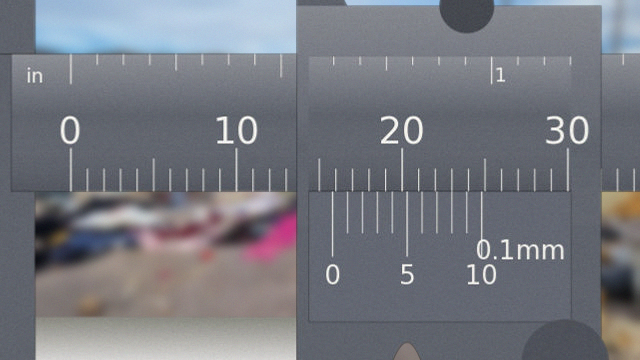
15.8; mm
